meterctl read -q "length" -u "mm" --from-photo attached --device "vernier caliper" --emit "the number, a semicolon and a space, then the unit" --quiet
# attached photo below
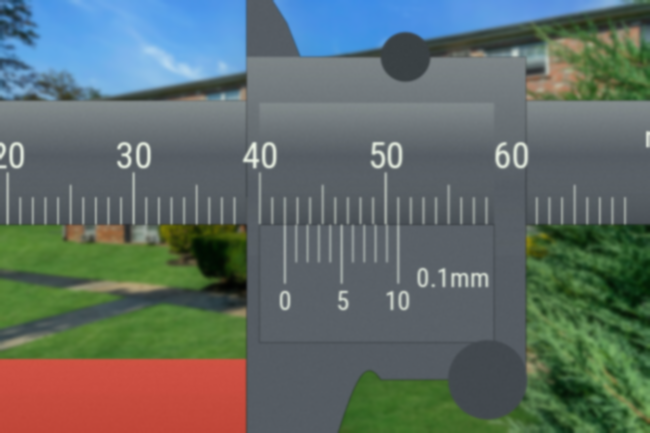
42.0; mm
